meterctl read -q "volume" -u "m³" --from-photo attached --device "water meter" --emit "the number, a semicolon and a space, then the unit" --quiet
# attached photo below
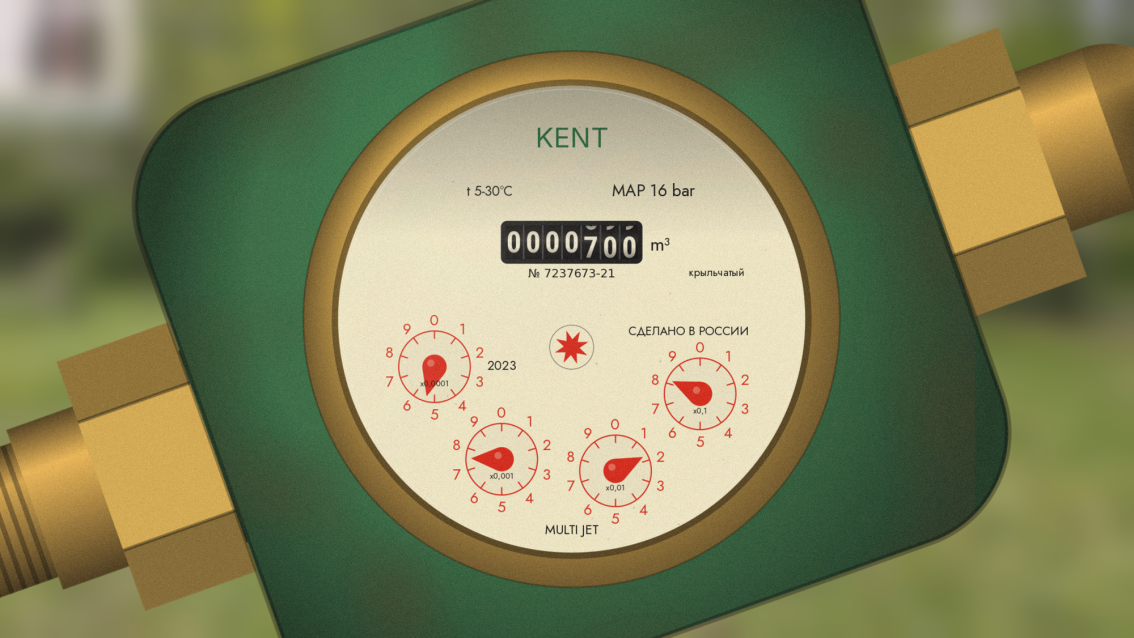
699.8175; m³
